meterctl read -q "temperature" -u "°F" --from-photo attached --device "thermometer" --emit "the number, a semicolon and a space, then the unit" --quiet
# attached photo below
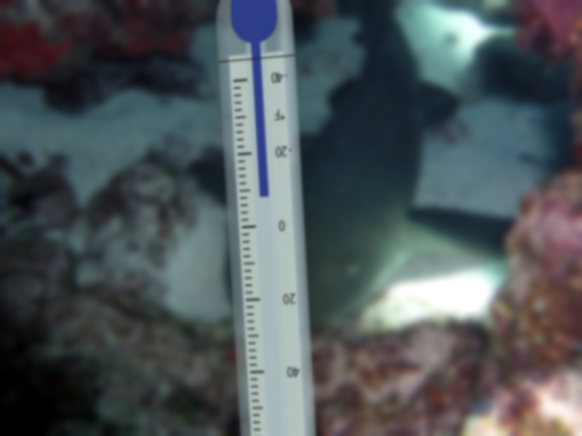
-8; °F
